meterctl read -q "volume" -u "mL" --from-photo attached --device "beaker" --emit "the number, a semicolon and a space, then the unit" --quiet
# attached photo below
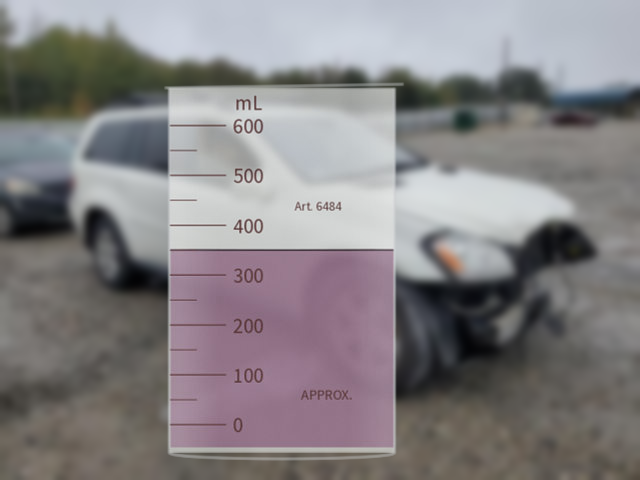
350; mL
